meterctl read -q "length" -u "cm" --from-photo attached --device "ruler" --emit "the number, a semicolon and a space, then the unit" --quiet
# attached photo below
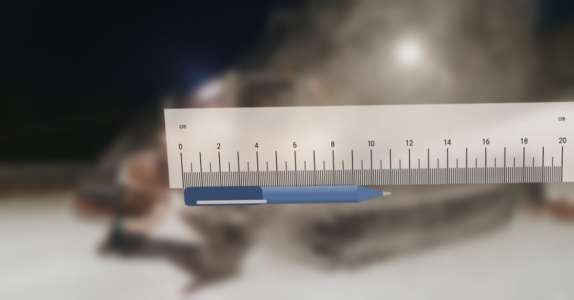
11; cm
